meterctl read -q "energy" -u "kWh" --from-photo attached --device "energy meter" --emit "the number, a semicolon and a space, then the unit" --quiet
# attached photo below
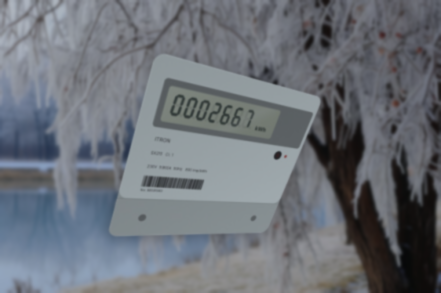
2667; kWh
